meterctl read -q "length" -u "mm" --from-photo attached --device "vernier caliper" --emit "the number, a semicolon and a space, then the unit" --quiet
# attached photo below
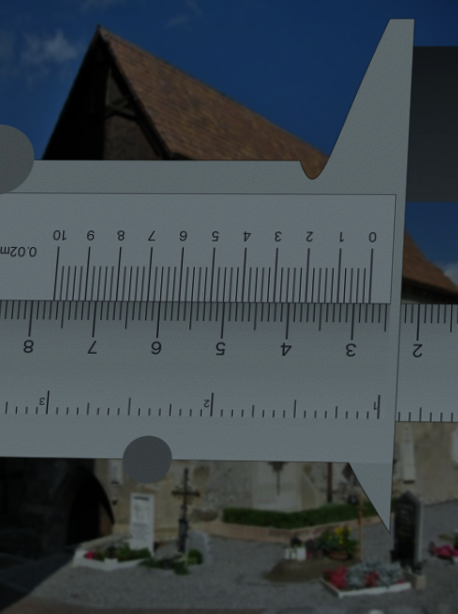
27.6; mm
